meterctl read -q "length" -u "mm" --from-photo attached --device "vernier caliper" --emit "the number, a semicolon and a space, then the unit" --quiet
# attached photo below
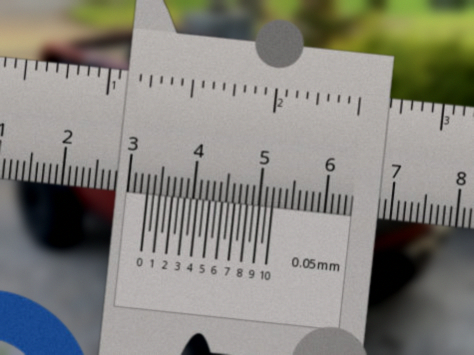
33.0; mm
